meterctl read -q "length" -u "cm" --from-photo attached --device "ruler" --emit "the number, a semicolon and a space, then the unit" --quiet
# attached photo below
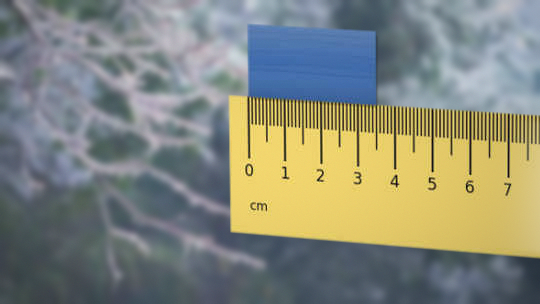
3.5; cm
